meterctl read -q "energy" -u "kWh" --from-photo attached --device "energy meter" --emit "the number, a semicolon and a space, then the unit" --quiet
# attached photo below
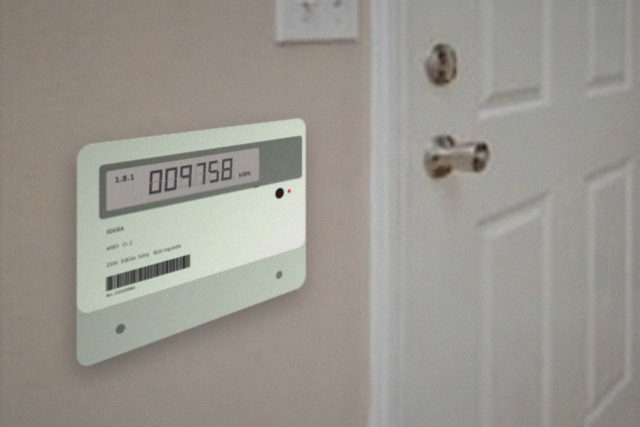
9758; kWh
